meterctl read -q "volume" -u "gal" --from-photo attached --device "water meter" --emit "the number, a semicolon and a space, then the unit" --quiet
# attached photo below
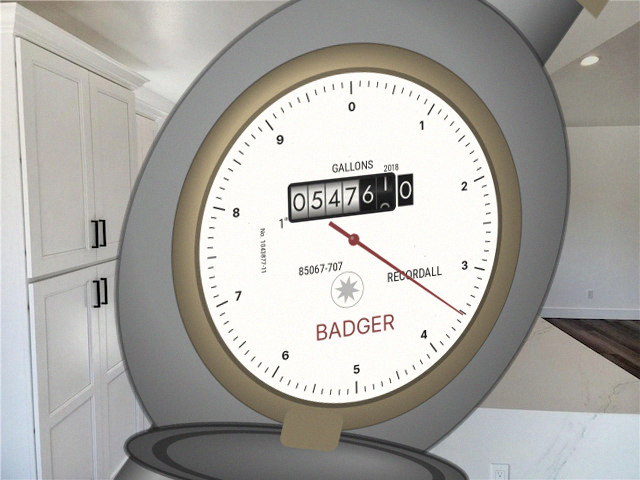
547613.5; gal
